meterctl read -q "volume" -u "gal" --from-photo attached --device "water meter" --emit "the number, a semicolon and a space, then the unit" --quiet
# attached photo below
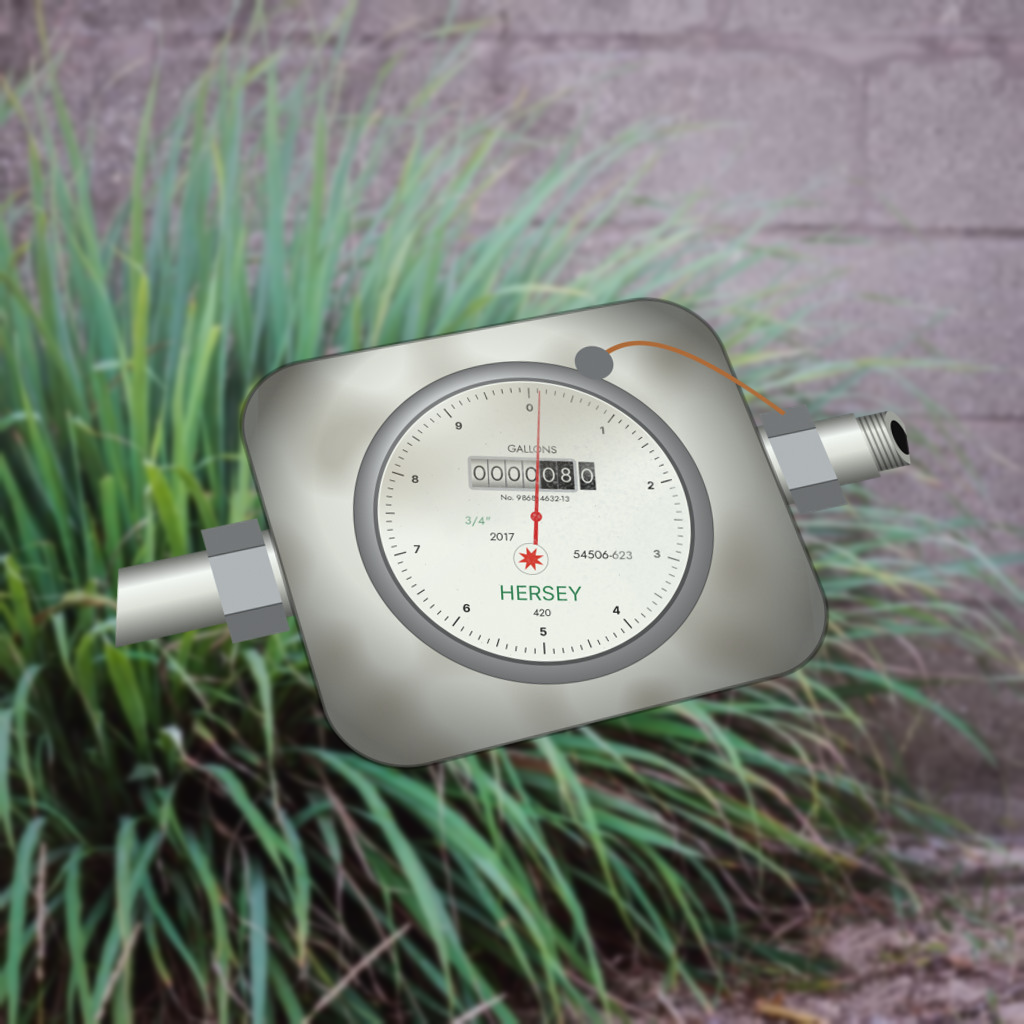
80.1; gal
